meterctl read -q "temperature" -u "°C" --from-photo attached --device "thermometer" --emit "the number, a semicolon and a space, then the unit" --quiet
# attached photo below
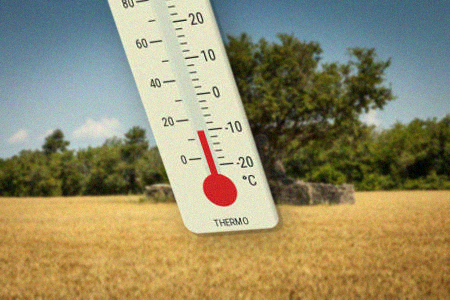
-10; °C
